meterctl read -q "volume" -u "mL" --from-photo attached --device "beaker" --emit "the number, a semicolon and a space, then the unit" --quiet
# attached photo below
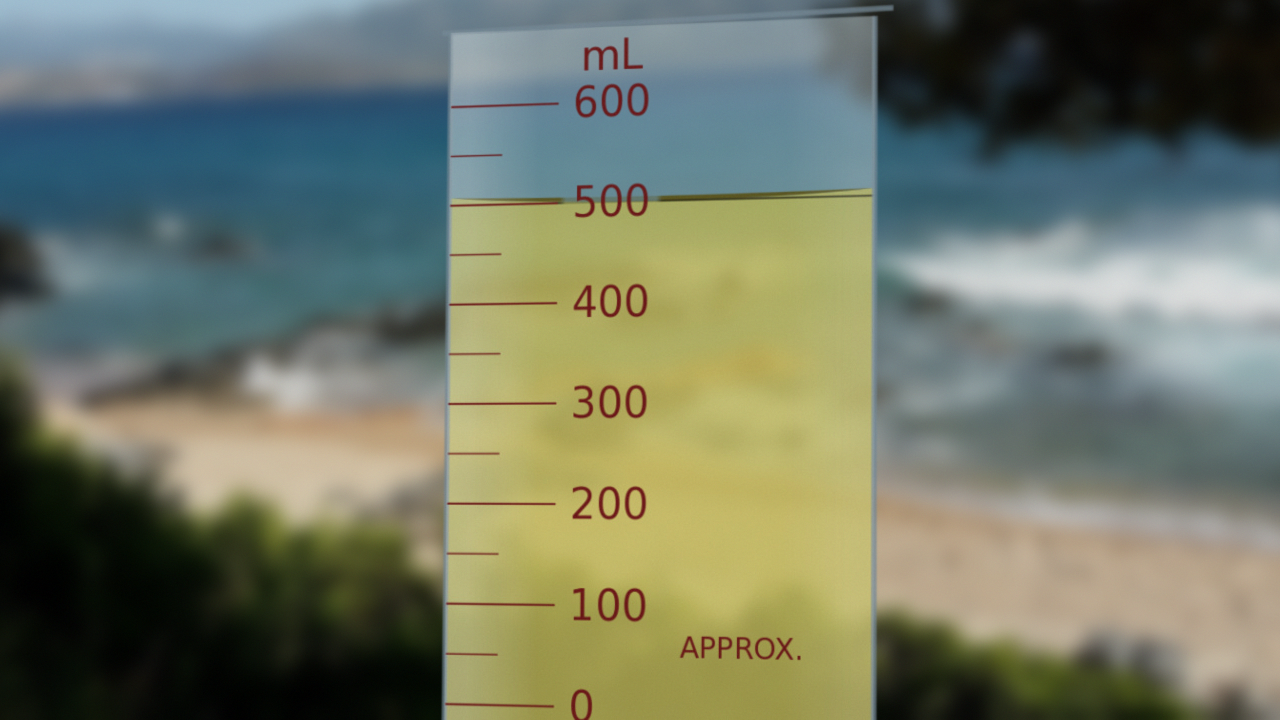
500; mL
